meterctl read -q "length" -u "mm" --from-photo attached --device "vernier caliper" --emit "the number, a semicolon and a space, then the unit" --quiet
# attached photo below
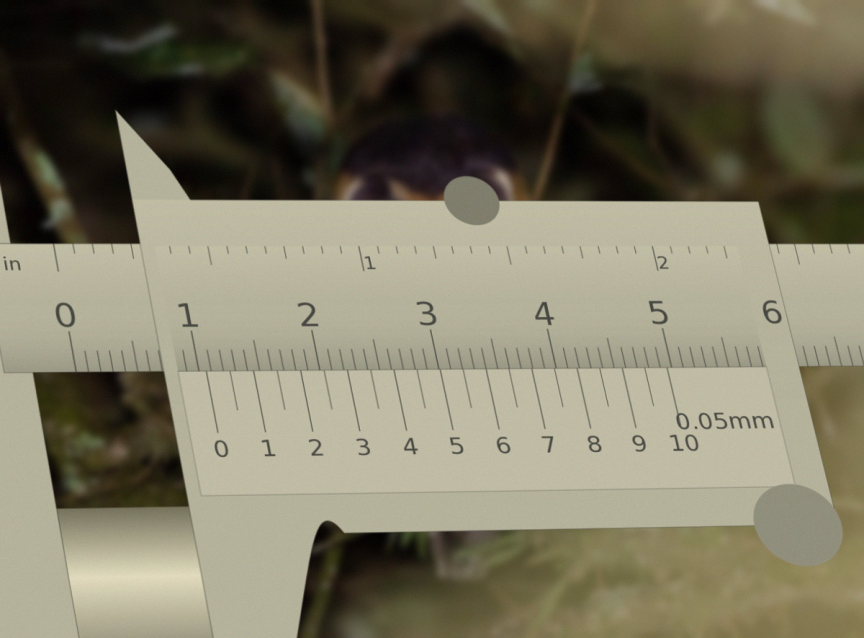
10.6; mm
